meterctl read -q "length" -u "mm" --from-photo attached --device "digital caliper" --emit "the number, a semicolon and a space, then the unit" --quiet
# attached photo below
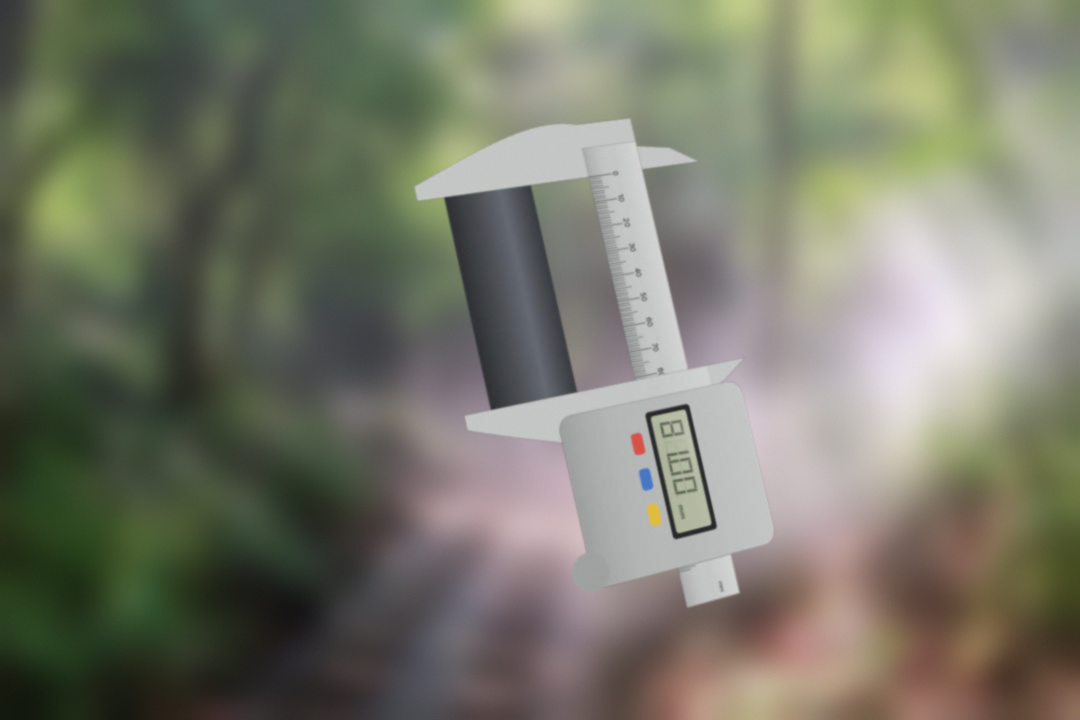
81.00; mm
